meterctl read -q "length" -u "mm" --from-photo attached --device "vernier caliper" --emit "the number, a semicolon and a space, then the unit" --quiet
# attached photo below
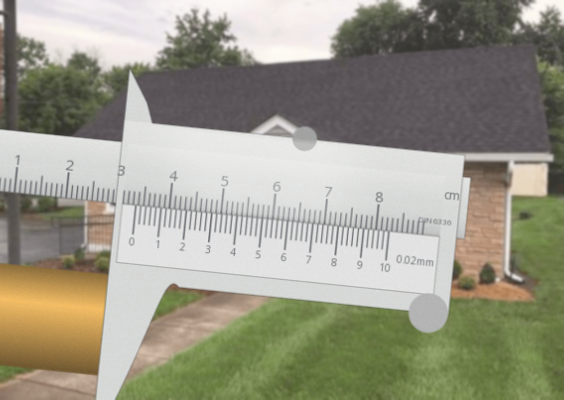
33.5; mm
